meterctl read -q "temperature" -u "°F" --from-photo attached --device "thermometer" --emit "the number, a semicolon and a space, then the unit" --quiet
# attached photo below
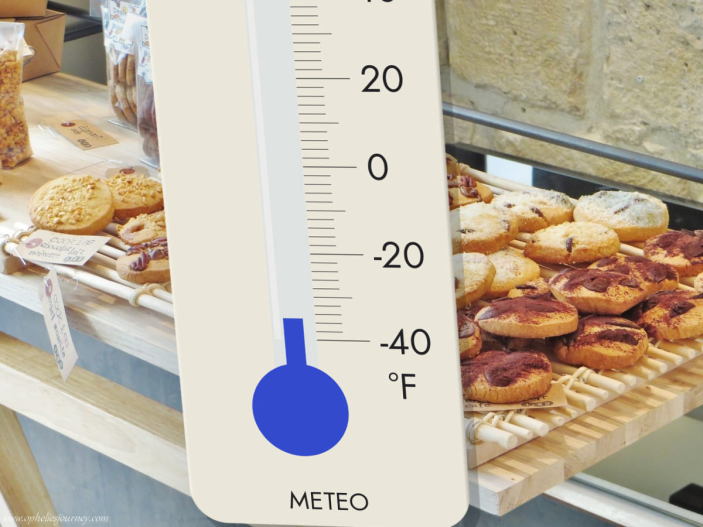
-35; °F
